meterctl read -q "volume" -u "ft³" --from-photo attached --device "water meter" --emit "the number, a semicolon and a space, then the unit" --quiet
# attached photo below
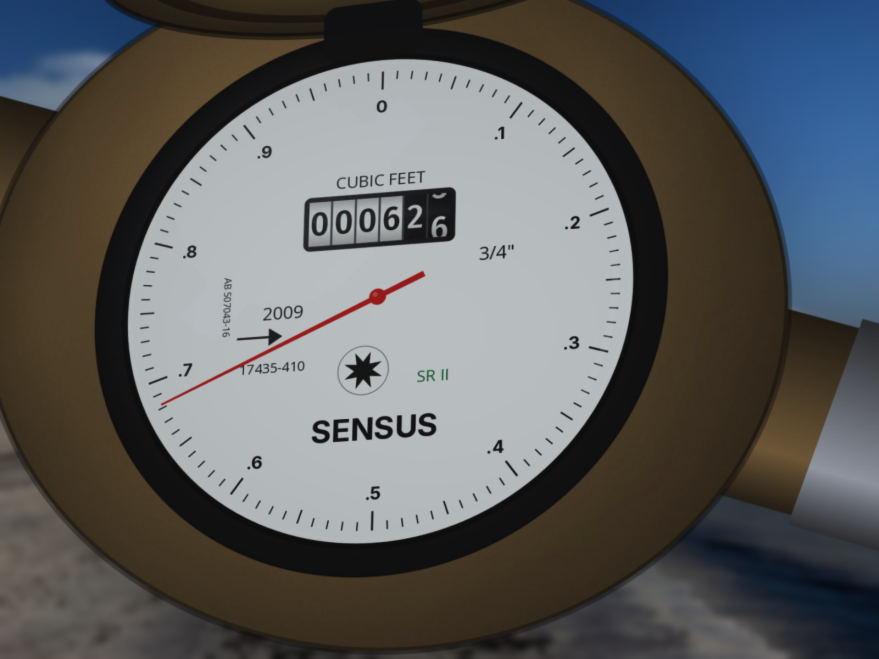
625.68; ft³
